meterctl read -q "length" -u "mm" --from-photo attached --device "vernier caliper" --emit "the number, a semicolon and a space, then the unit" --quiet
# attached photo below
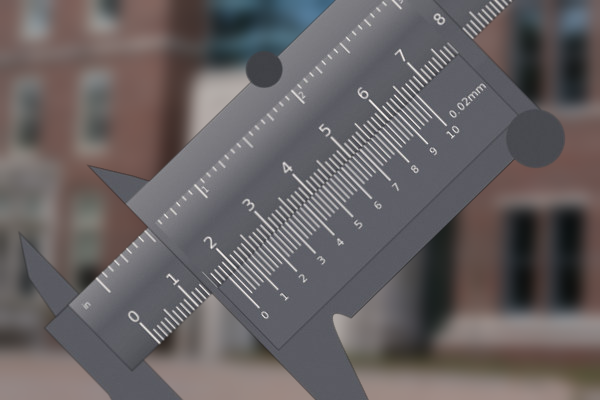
18.0; mm
